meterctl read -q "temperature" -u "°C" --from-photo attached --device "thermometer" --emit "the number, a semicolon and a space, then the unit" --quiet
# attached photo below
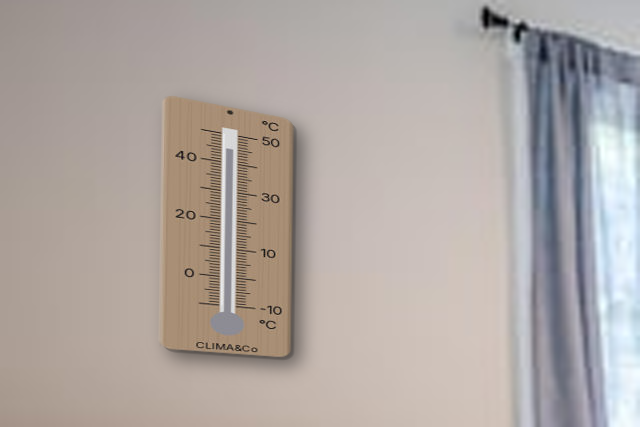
45; °C
